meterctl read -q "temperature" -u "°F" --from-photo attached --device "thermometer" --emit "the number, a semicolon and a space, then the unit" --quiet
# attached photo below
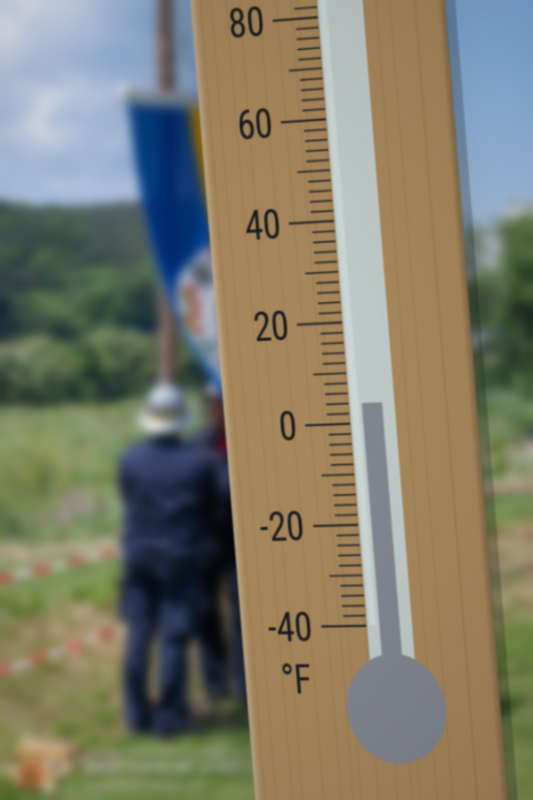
4; °F
